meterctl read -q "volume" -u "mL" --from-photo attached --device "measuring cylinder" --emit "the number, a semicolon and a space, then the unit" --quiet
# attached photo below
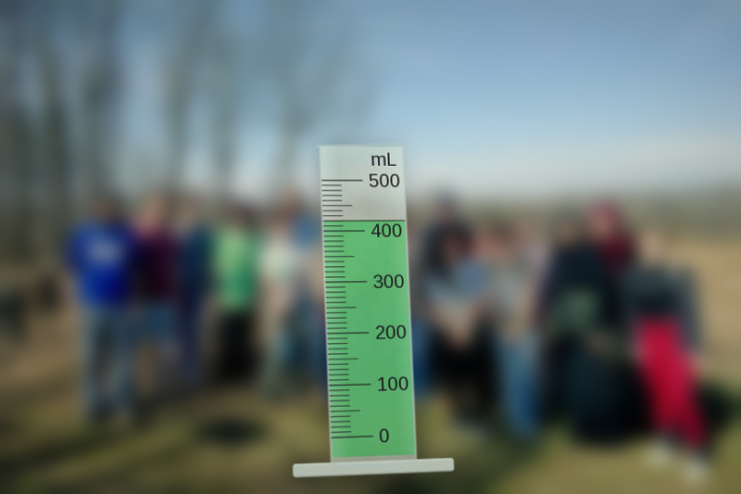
420; mL
